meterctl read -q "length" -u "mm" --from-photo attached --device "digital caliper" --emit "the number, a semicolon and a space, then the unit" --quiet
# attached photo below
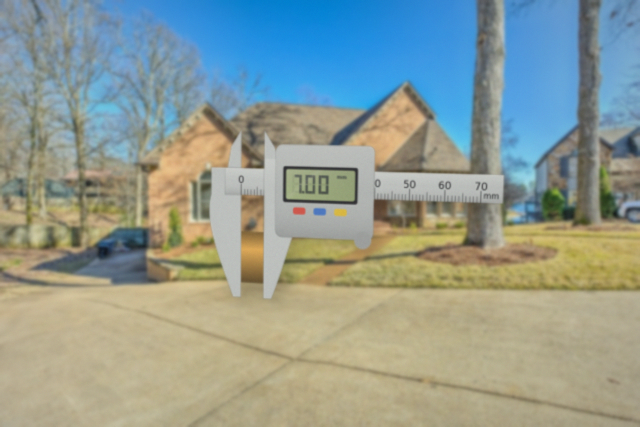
7.00; mm
